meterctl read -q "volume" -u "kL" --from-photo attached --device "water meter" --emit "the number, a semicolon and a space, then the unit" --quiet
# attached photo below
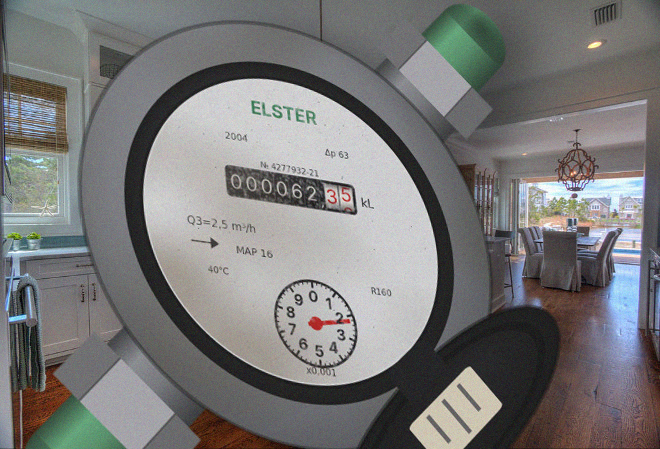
62.352; kL
